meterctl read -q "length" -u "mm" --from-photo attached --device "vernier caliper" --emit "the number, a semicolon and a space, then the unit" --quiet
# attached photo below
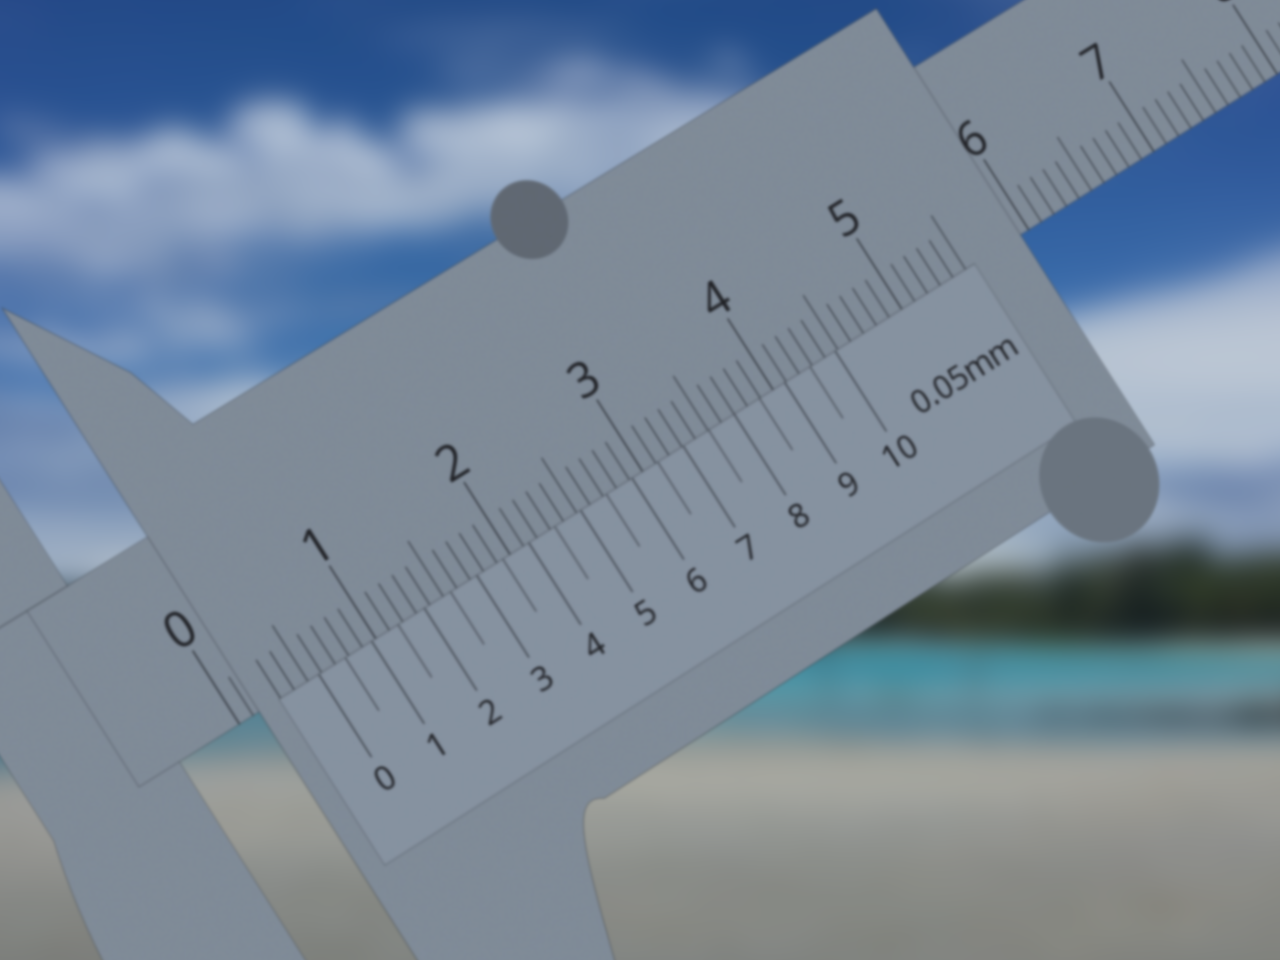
5.8; mm
